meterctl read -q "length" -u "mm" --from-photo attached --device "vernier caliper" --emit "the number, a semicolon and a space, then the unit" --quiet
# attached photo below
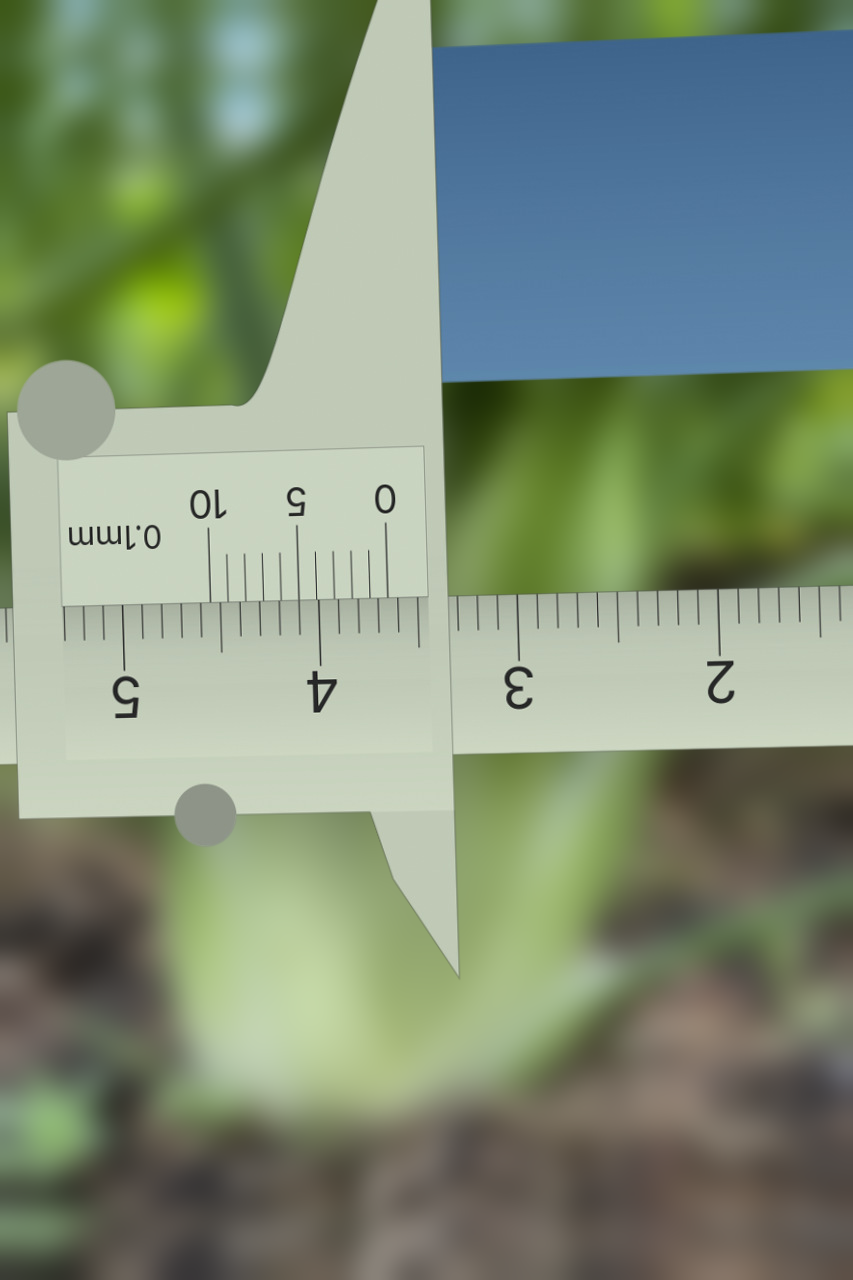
36.5; mm
